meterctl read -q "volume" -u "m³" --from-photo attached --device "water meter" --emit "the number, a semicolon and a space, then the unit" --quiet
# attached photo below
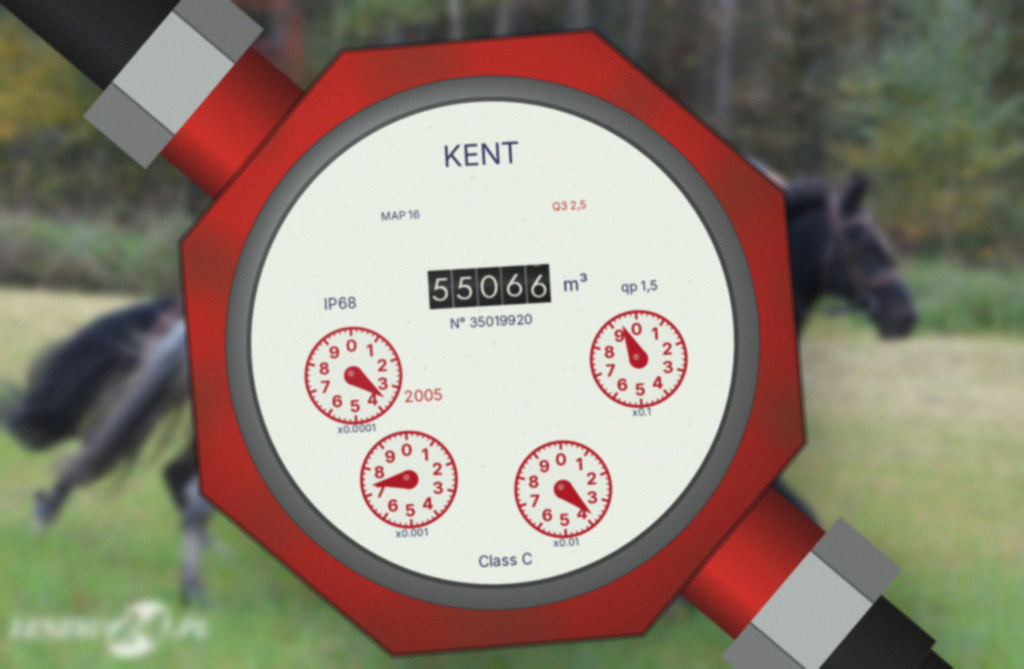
55065.9373; m³
